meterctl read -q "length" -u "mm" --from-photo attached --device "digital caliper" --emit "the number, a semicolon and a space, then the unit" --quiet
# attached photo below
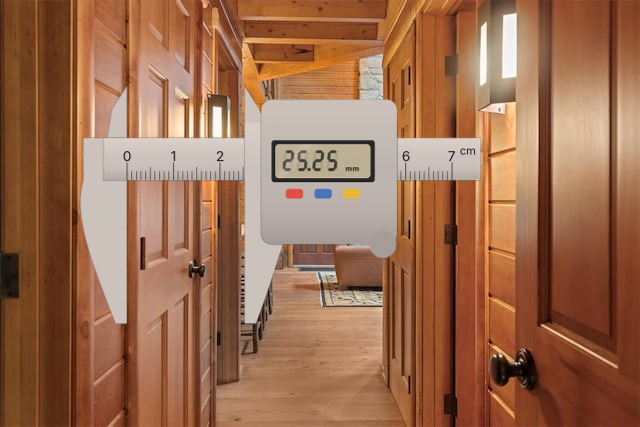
25.25; mm
